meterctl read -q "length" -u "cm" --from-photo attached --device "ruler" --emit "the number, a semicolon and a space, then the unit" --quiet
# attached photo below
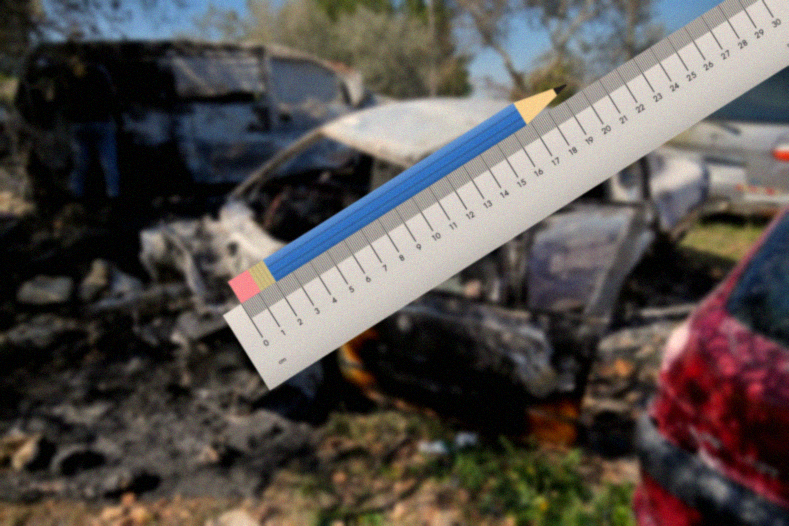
19.5; cm
